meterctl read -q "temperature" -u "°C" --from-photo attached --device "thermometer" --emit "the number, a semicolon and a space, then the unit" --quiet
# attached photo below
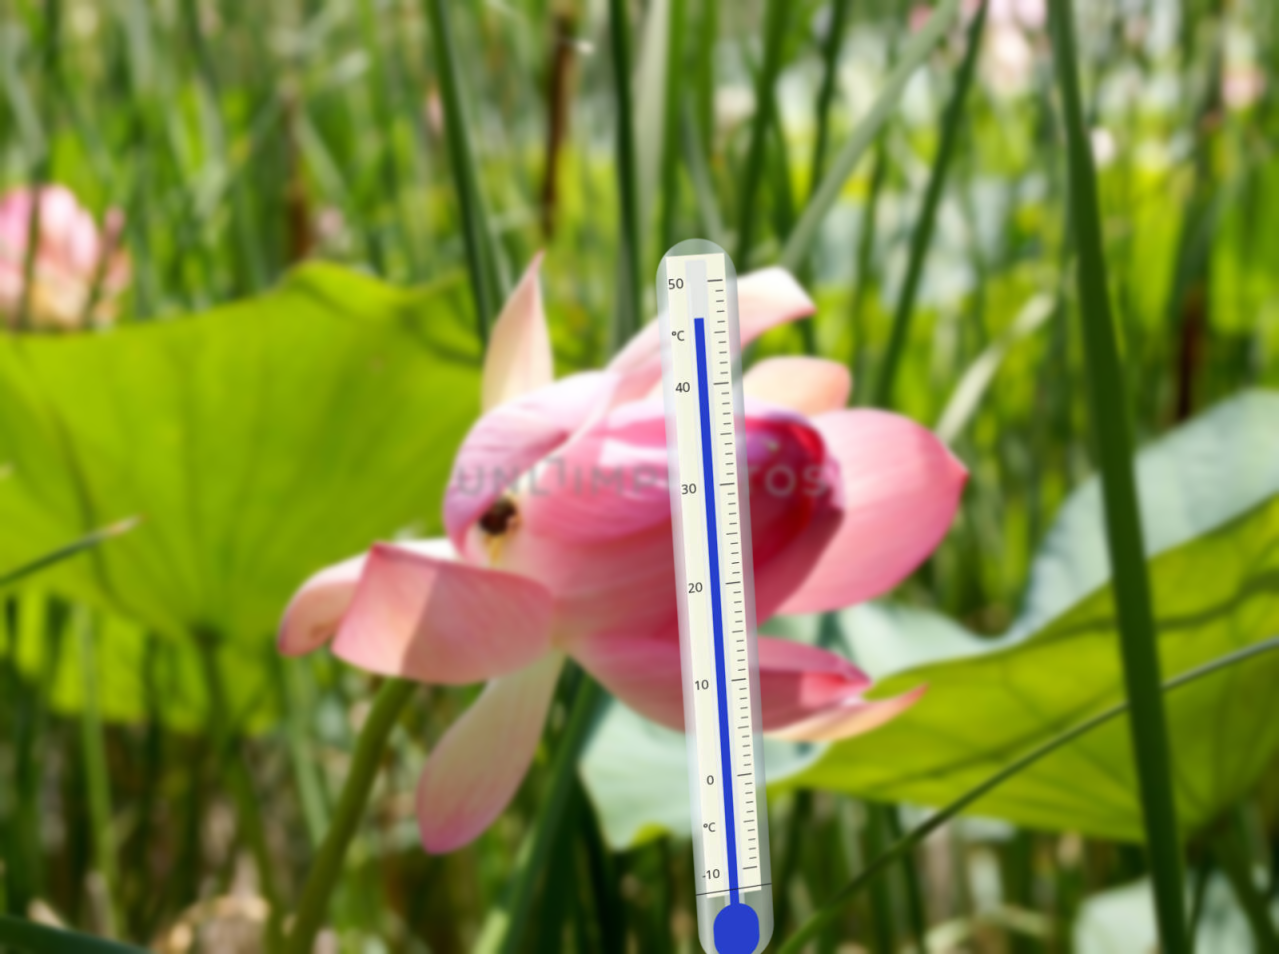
46.5; °C
